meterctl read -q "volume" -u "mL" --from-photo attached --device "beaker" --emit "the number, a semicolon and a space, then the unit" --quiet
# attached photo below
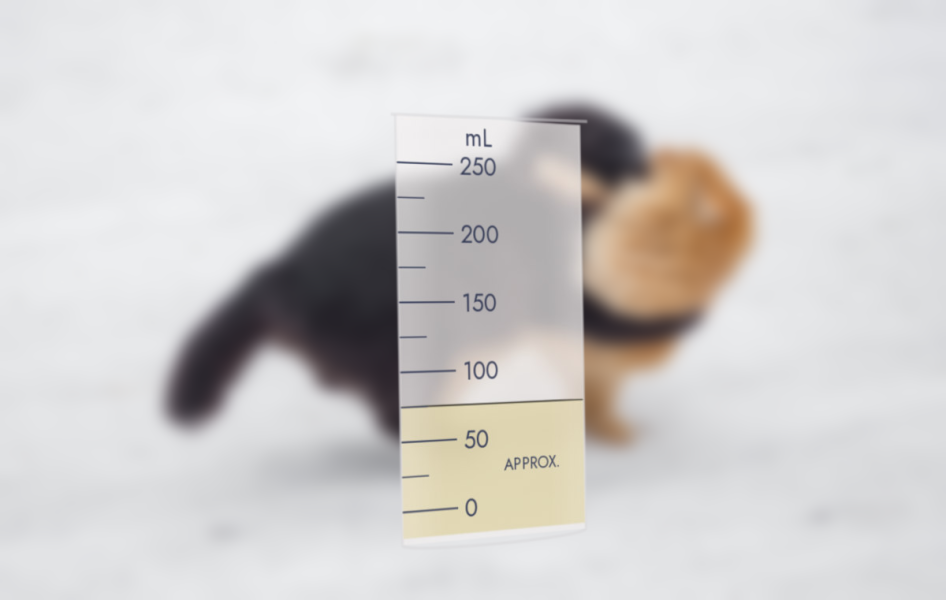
75; mL
